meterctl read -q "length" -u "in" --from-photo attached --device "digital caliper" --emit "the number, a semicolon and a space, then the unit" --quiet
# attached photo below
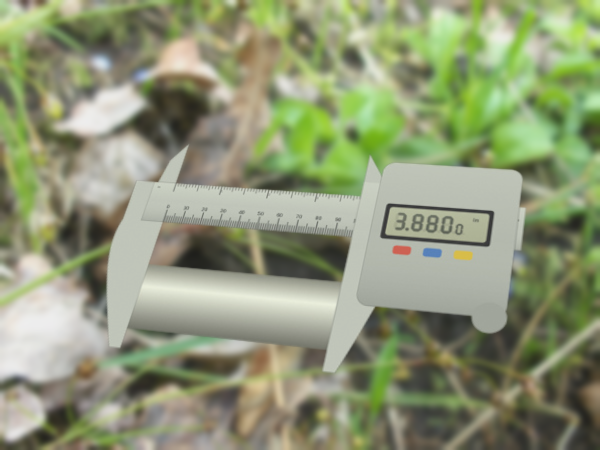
3.8800; in
